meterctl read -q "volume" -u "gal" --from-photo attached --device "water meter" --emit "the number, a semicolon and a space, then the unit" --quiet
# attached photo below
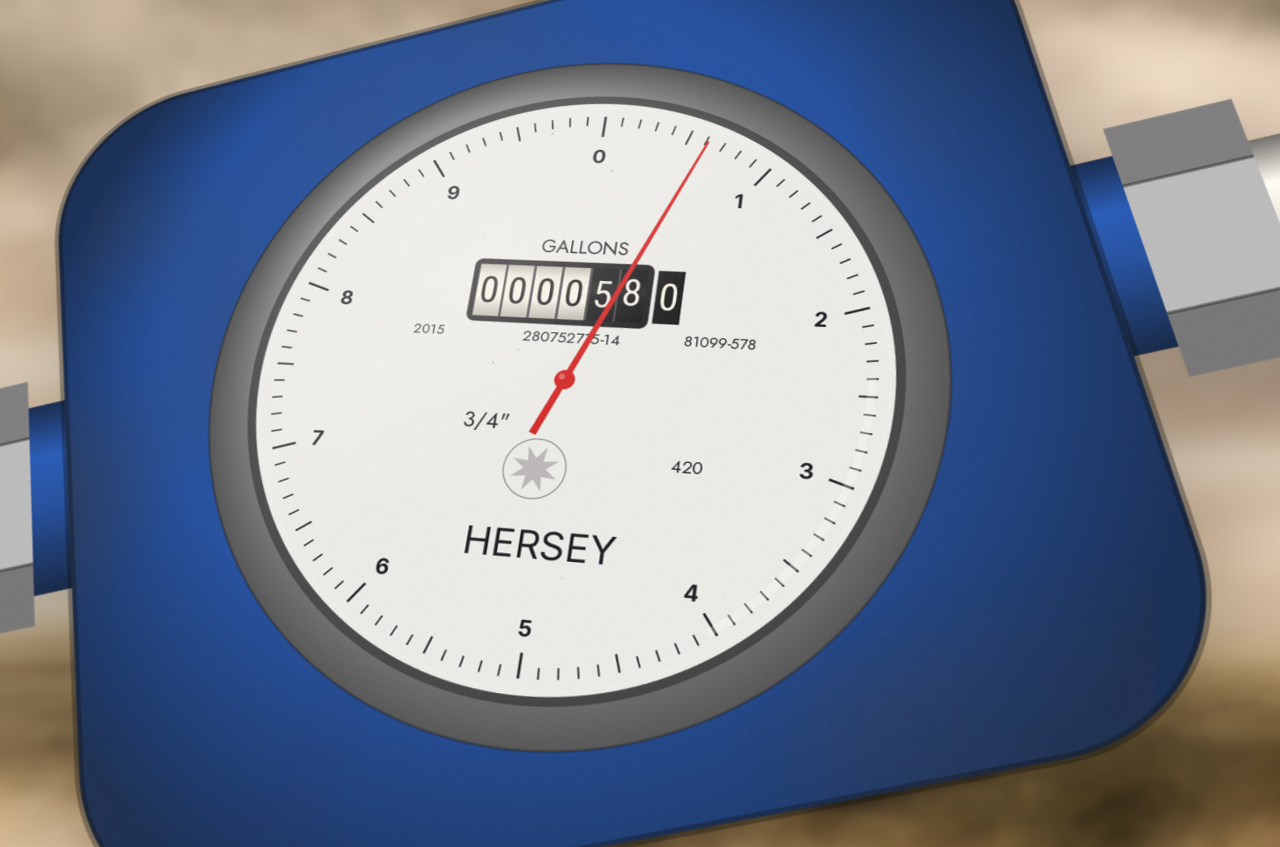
580.6; gal
